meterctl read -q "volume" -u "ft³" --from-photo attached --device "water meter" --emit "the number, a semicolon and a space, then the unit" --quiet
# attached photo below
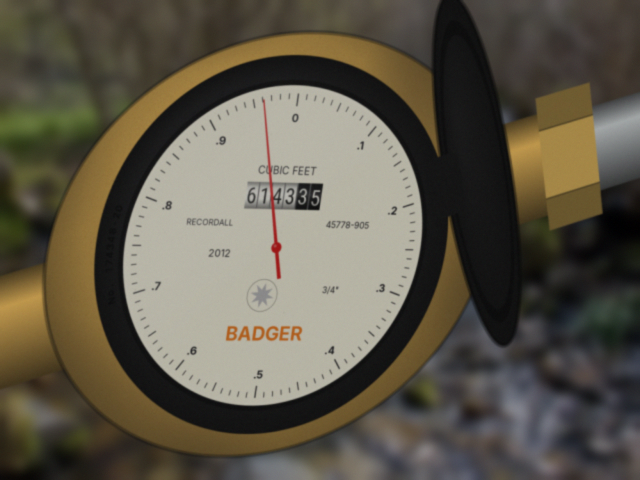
614334.96; ft³
